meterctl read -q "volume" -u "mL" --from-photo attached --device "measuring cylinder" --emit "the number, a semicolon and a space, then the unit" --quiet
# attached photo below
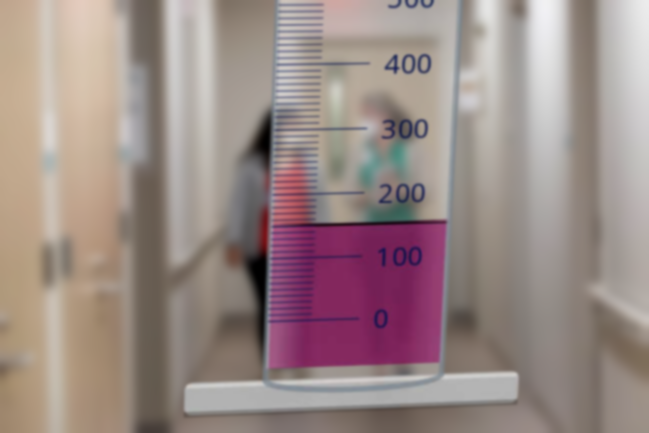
150; mL
